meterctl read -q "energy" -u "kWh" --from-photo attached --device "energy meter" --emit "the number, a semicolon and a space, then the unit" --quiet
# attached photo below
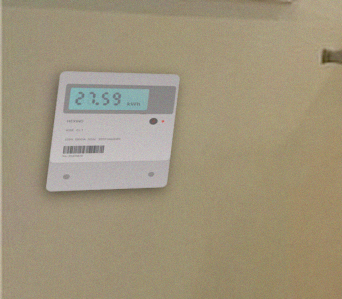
27.59; kWh
